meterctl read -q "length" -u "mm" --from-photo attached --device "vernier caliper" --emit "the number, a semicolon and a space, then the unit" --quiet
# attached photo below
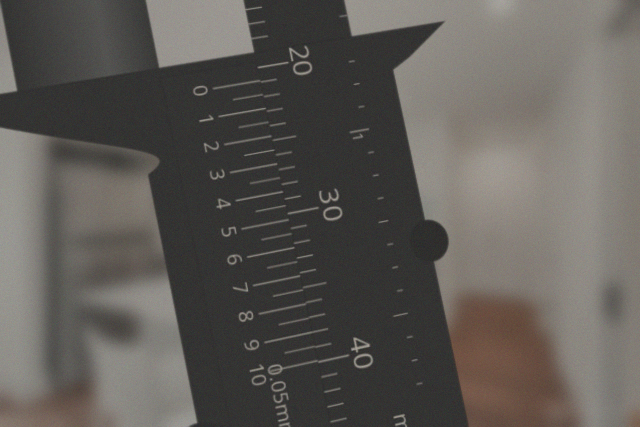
20.9; mm
